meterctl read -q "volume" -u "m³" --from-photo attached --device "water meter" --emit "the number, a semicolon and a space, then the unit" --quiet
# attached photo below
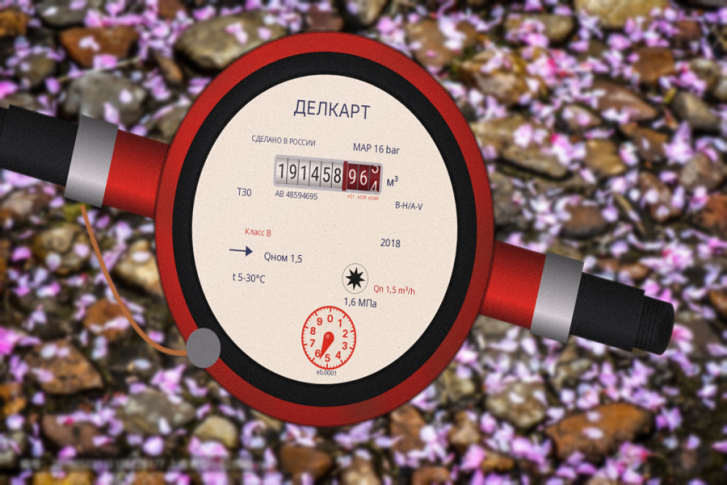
191458.9635; m³
